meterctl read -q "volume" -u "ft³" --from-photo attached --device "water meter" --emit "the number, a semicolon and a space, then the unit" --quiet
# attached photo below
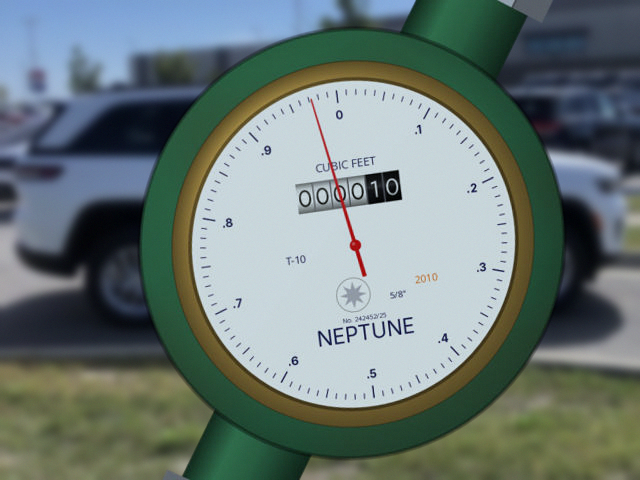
9.97; ft³
